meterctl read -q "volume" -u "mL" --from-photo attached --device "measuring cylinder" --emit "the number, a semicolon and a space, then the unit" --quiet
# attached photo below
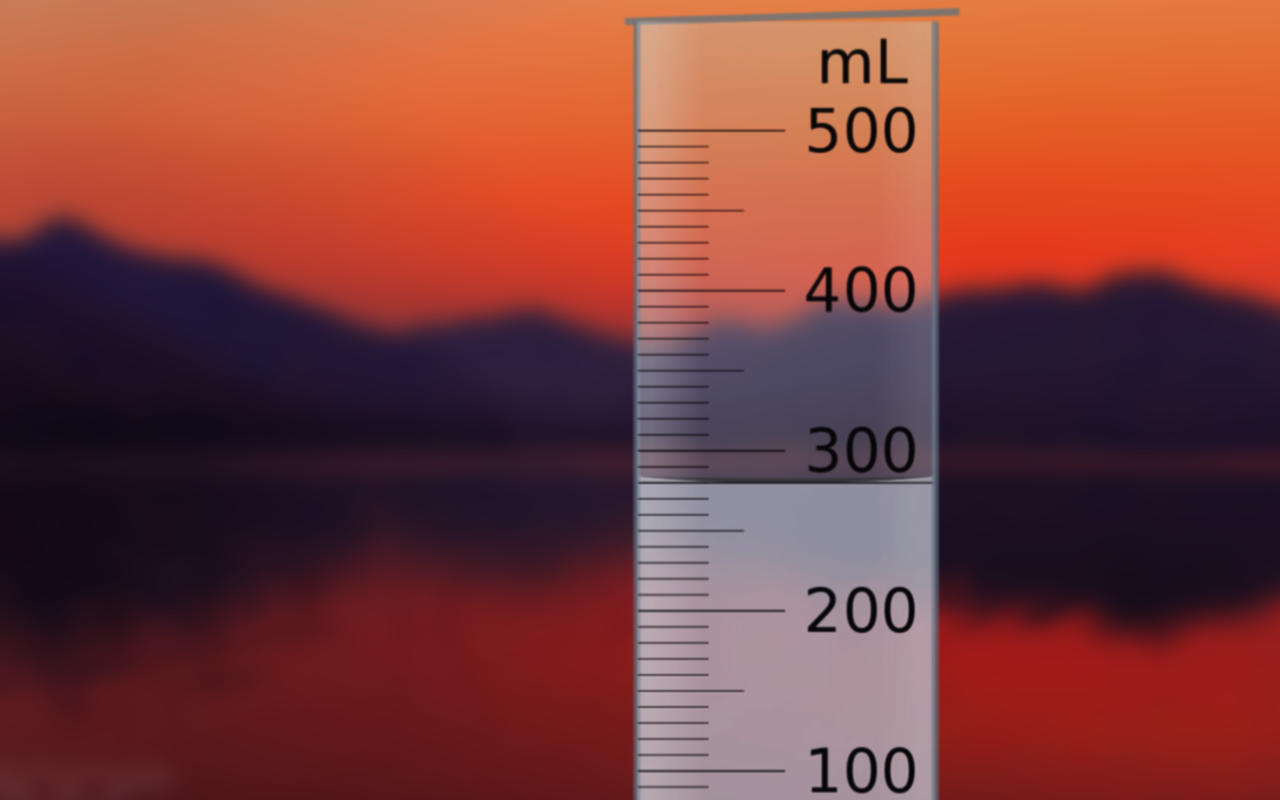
280; mL
